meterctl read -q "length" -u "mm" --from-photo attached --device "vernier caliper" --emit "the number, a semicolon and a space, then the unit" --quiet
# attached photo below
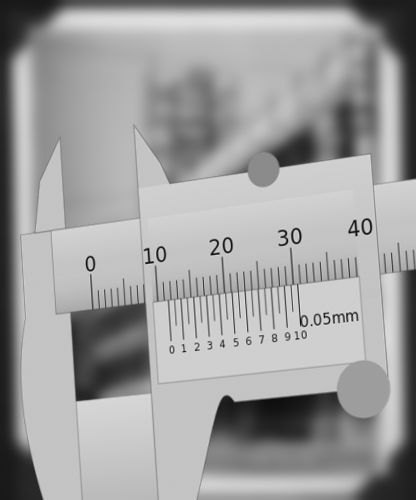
11.6; mm
